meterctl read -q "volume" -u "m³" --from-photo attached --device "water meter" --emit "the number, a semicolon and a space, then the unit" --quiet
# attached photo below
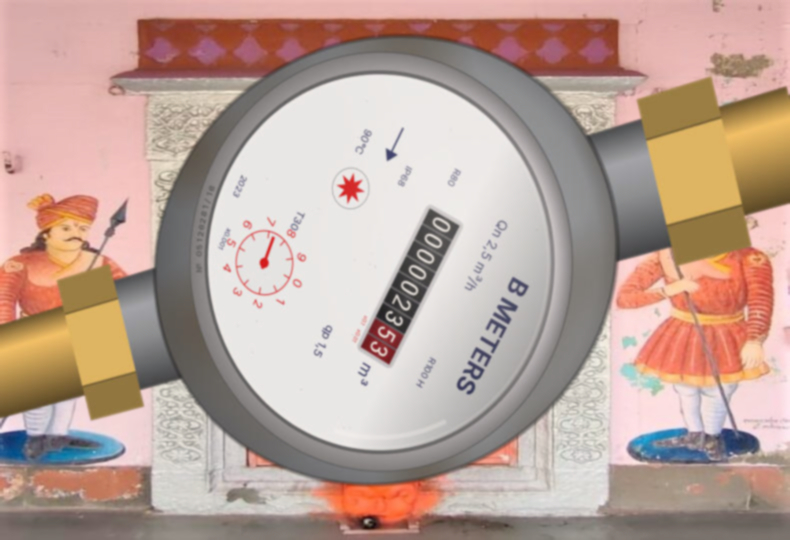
23.537; m³
